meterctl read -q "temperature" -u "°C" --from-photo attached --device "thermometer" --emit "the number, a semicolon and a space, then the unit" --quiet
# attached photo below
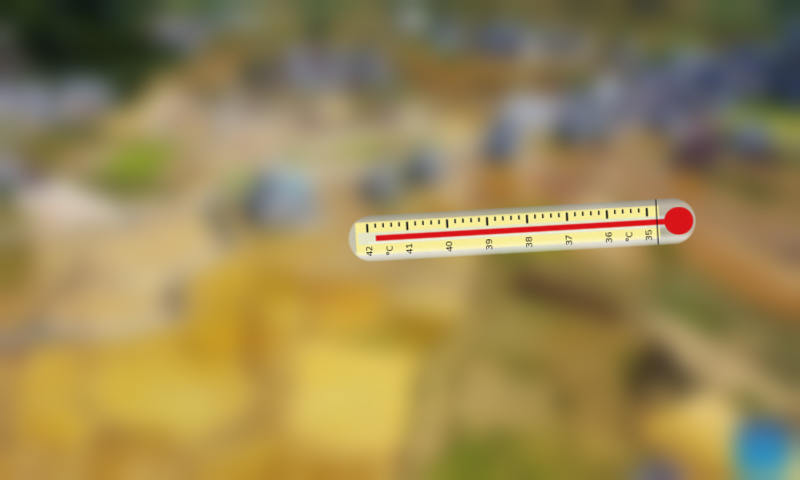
41.8; °C
